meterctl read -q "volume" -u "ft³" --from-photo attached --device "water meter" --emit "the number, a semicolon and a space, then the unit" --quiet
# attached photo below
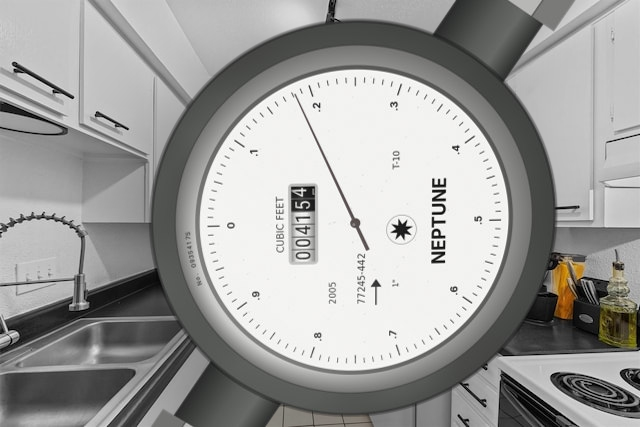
4154.18; ft³
